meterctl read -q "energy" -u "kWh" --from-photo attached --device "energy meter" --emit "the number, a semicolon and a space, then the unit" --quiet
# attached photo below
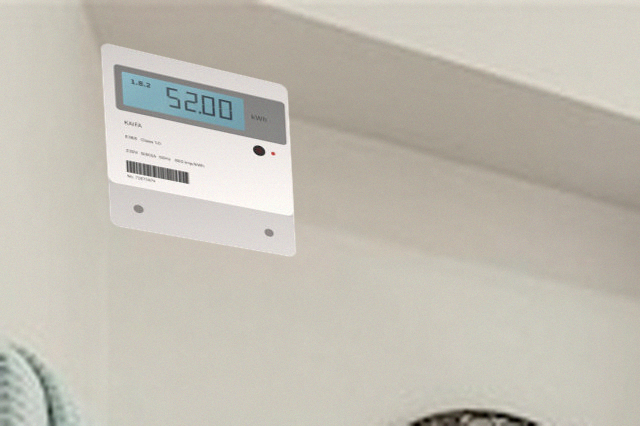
52.00; kWh
